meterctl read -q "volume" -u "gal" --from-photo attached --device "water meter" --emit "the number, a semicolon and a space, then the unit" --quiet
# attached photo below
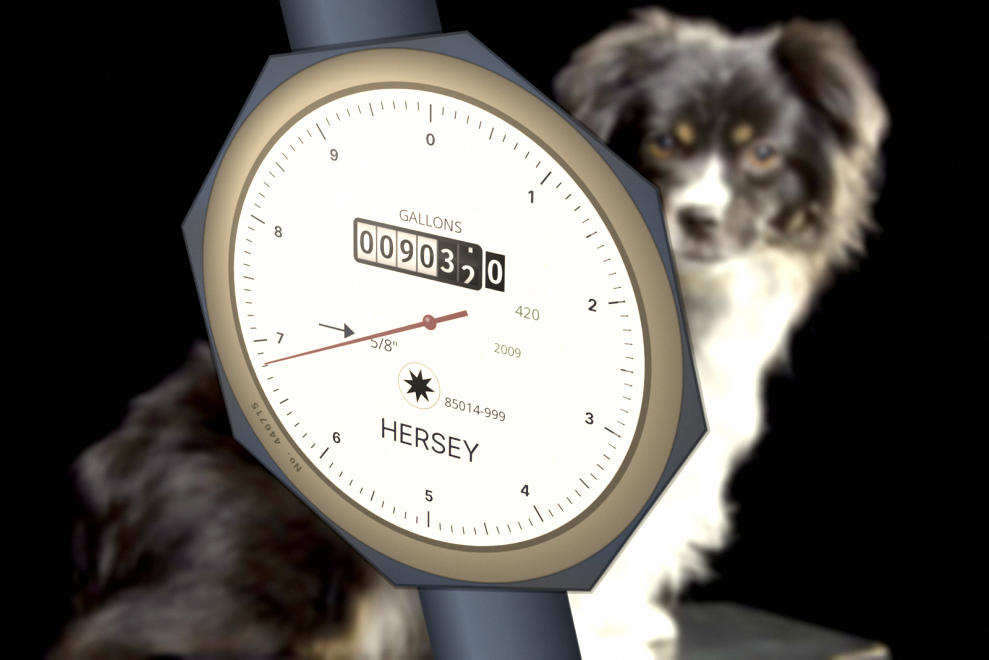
90316.8; gal
